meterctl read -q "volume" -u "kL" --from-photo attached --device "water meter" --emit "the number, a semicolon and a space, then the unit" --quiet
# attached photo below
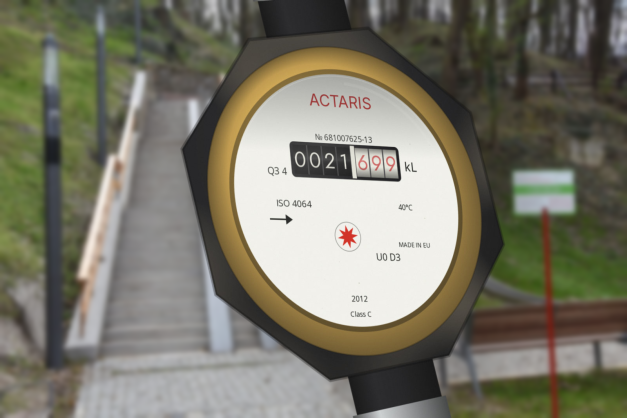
21.699; kL
